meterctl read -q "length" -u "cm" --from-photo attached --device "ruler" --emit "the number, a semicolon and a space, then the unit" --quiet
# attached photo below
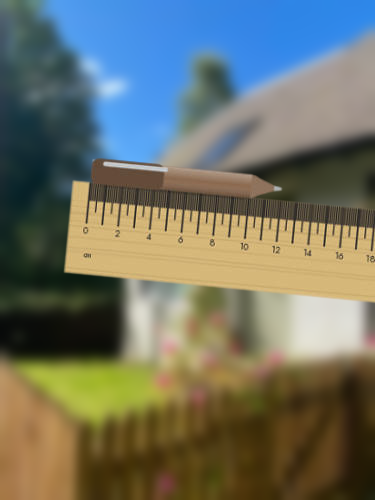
12; cm
